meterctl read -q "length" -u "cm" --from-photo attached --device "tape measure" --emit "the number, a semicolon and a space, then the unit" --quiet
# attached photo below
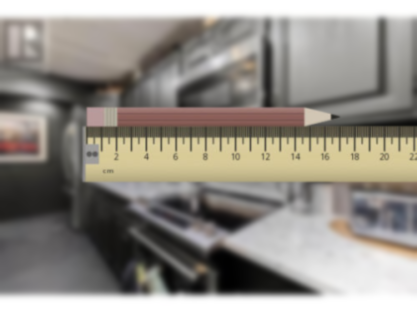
17; cm
